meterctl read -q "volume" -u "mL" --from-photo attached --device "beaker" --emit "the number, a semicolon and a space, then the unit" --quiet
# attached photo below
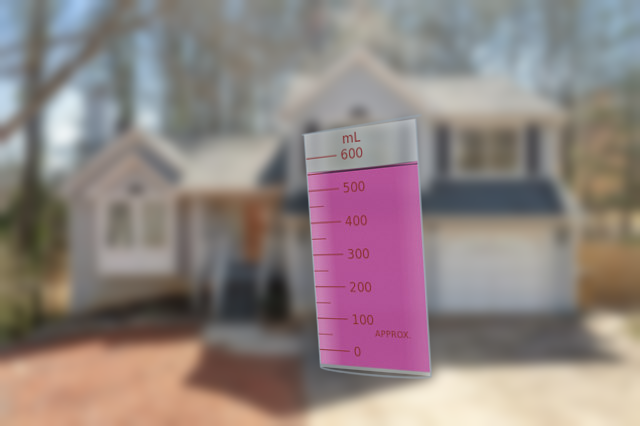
550; mL
